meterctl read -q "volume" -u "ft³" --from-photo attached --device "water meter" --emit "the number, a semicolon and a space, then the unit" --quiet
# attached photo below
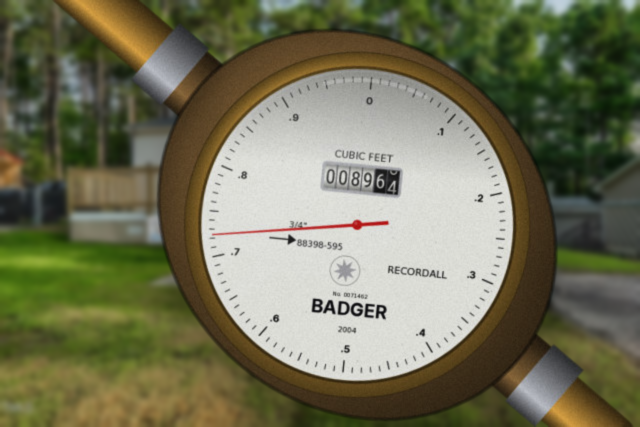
8963.72; ft³
